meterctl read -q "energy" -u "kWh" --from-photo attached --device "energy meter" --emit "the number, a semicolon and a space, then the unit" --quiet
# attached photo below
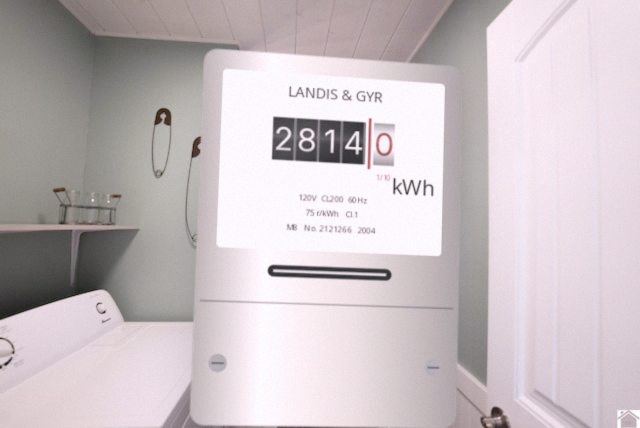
2814.0; kWh
